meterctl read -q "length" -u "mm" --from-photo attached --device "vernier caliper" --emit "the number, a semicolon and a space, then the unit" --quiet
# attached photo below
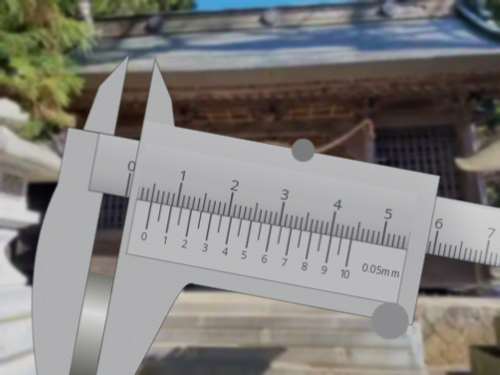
5.0; mm
